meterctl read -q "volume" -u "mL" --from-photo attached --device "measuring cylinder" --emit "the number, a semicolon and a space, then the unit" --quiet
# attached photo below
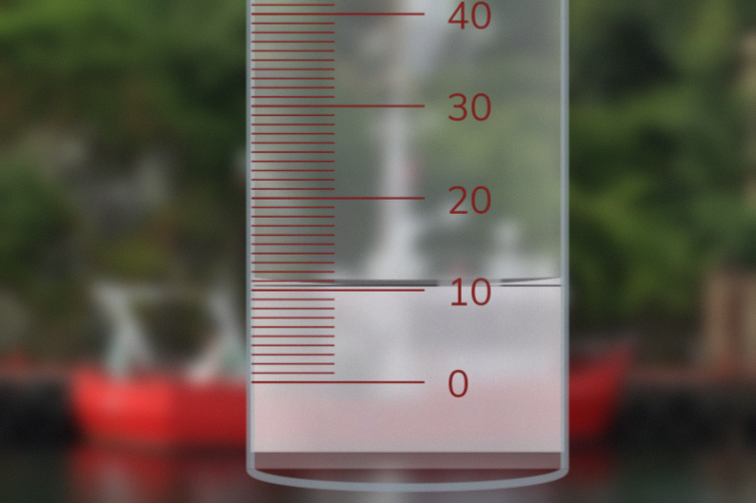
10.5; mL
